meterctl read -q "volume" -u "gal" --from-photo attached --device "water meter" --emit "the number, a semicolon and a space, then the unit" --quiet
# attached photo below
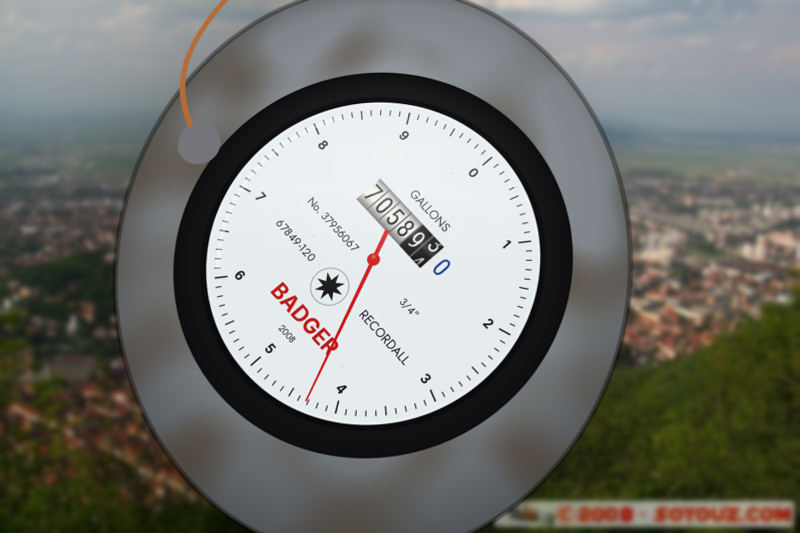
7058934.3; gal
